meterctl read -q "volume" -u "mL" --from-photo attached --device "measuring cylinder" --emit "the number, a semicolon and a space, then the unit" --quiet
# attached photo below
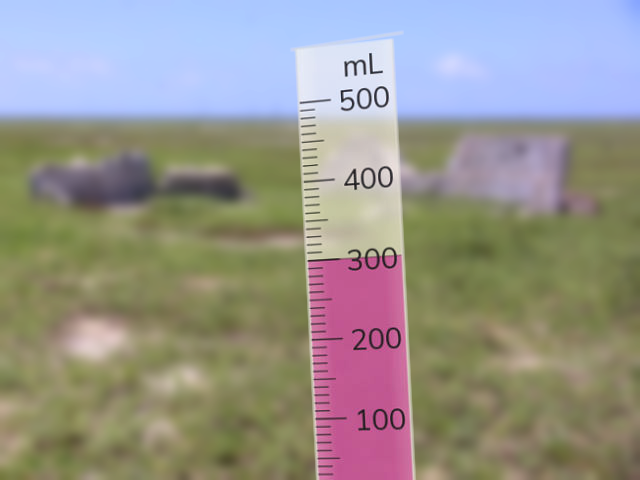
300; mL
